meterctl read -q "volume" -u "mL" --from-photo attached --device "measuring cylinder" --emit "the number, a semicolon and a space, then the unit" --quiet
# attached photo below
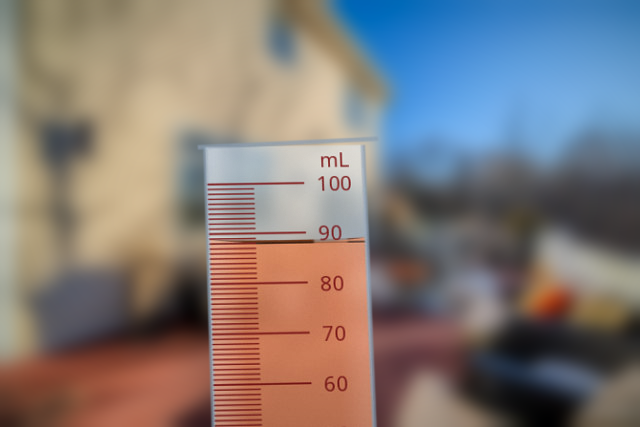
88; mL
